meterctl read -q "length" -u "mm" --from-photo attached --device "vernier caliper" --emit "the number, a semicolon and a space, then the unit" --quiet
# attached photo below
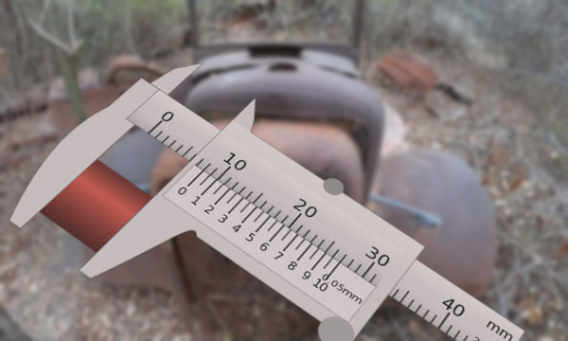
8.0; mm
